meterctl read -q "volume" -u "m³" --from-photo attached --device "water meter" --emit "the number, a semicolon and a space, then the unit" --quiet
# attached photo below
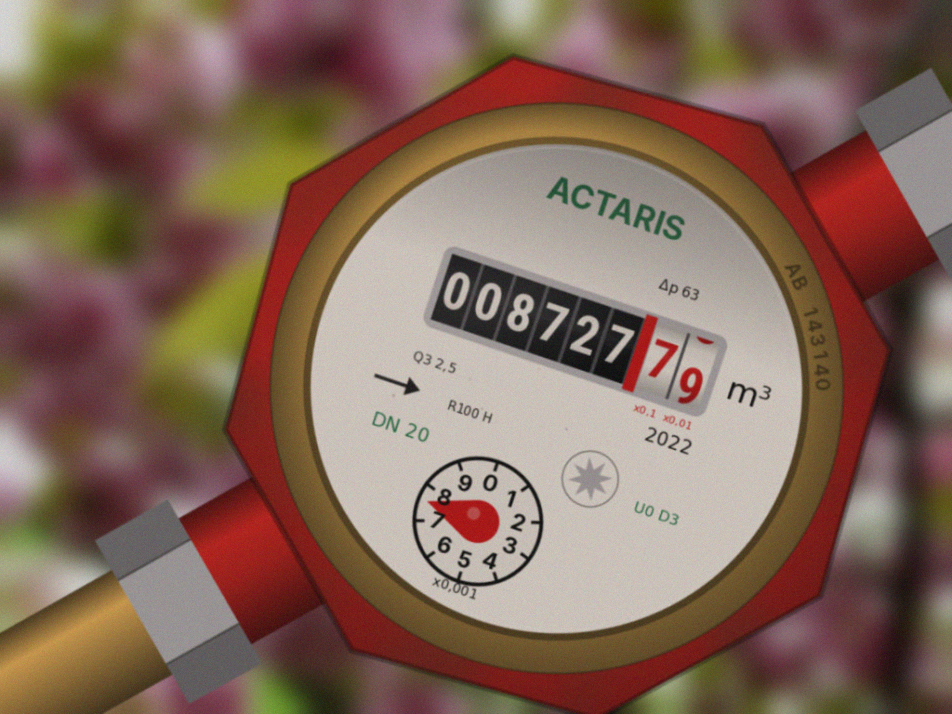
8727.787; m³
